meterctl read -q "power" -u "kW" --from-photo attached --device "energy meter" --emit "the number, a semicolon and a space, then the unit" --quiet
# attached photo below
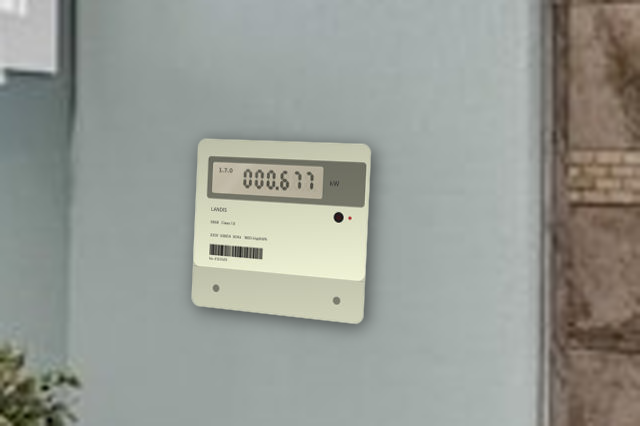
0.677; kW
